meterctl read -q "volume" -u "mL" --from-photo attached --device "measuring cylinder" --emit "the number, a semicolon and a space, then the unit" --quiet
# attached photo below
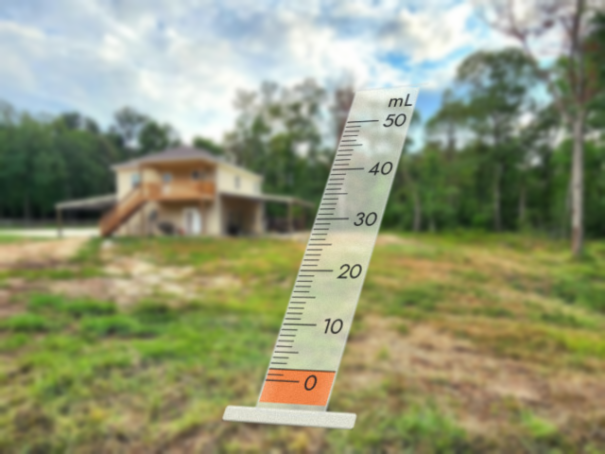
2; mL
